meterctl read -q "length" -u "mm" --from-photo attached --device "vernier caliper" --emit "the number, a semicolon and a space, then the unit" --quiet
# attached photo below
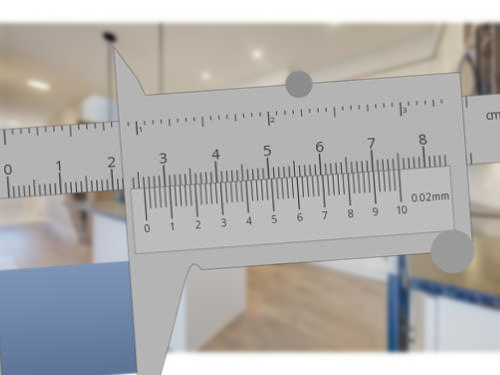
26.0; mm
